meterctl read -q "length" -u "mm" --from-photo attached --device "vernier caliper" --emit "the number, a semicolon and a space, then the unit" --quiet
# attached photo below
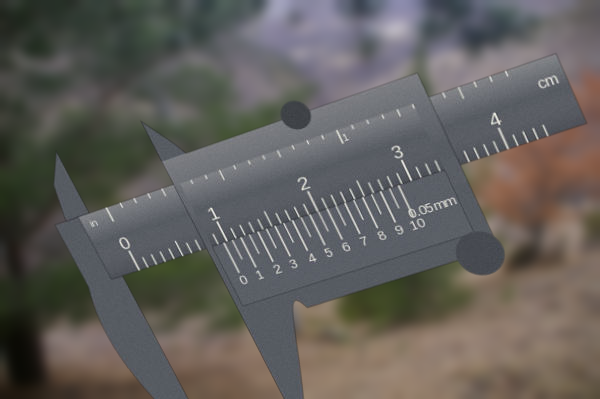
9.6; mm
